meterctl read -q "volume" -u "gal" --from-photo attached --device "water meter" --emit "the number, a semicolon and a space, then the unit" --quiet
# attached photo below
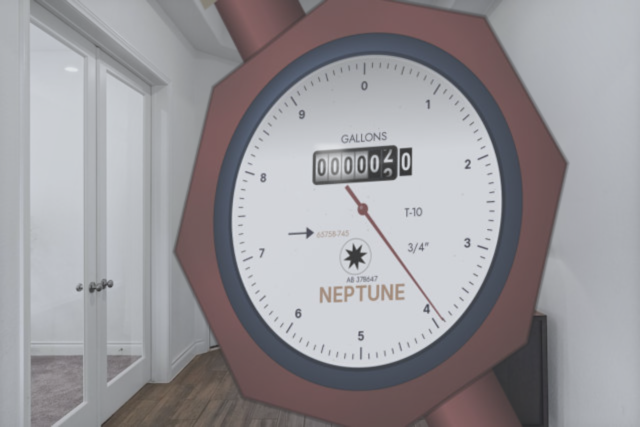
23.9; gal
